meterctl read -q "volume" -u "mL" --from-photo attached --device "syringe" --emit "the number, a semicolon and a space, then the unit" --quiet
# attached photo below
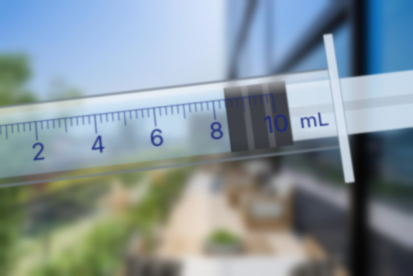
8.4; mL
